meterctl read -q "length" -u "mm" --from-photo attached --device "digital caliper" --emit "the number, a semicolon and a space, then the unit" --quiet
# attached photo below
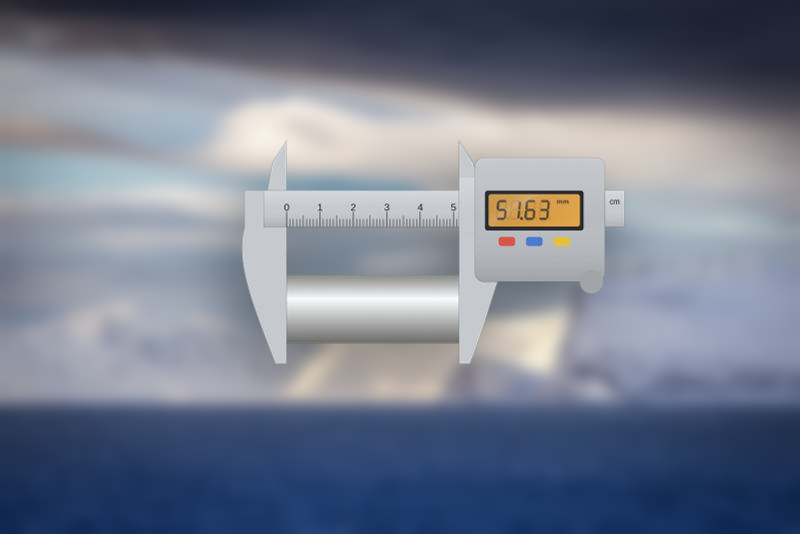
51.63; mm
